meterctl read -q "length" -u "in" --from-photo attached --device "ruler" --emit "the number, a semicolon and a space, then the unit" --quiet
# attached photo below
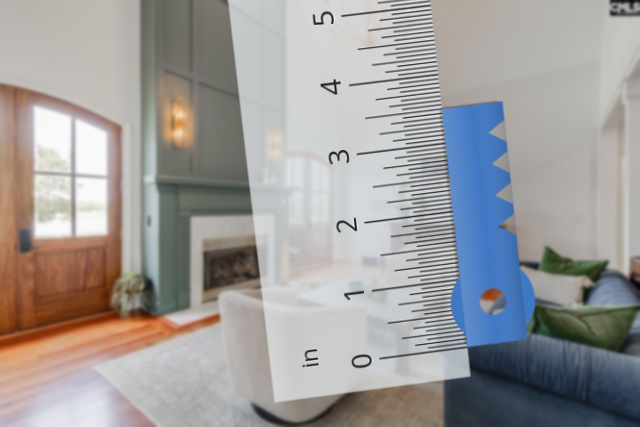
3.5; in
